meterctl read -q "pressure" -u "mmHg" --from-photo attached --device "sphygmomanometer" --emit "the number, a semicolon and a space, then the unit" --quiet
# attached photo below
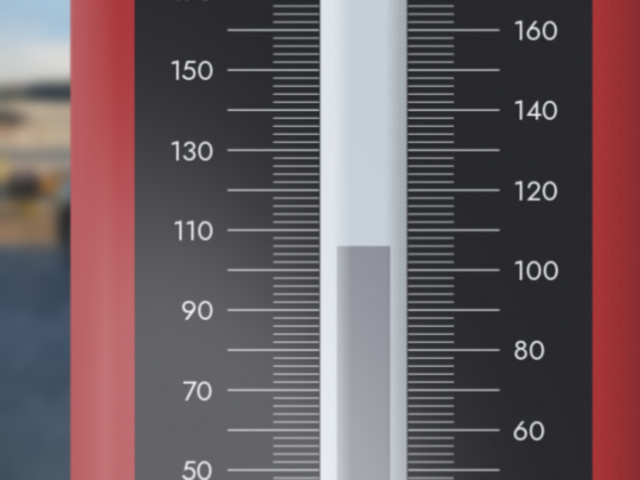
106; mmHg
